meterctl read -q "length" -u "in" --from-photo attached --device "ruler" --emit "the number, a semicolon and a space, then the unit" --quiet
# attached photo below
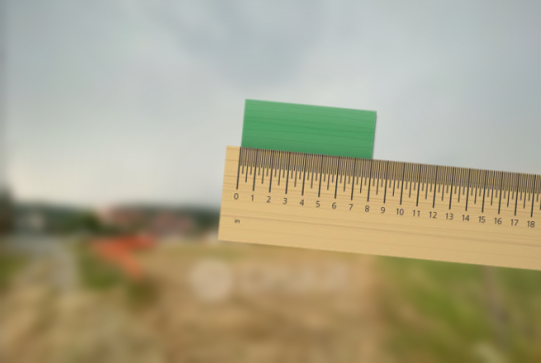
8; in
